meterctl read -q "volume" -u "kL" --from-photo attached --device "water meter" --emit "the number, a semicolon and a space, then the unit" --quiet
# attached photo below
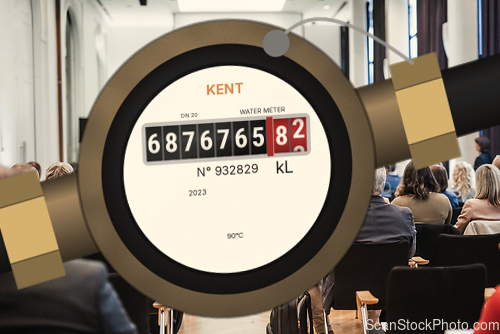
6876765.82; kL
